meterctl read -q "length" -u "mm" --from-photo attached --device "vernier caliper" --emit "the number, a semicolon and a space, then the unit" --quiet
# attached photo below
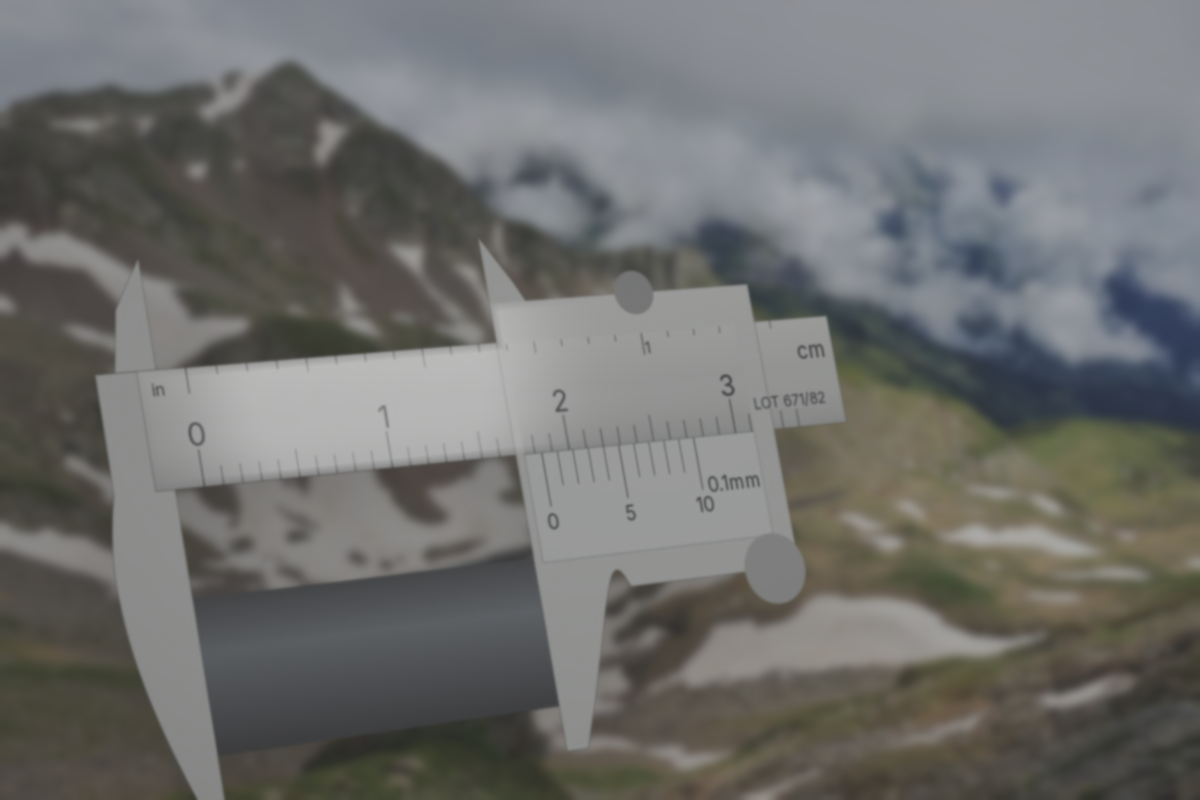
18.4; mm
